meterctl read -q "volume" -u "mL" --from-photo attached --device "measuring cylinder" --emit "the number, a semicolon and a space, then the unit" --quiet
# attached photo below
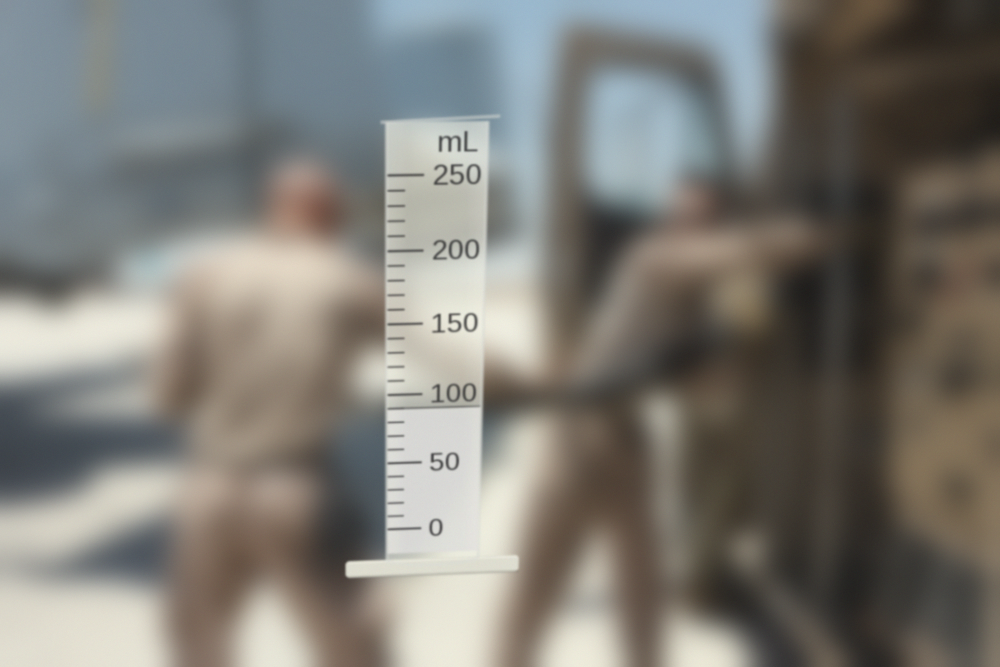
90; mL
